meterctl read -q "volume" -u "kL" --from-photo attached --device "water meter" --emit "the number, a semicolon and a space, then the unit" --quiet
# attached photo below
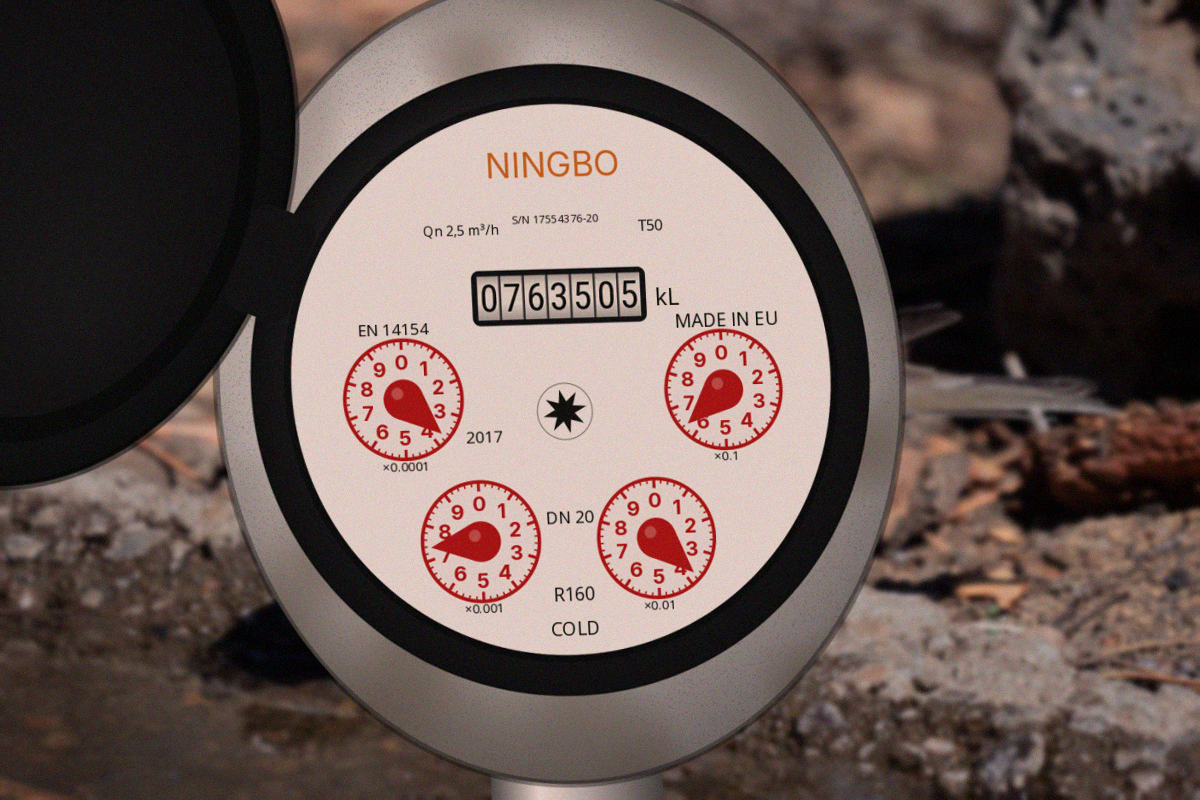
763505.6373; kL
